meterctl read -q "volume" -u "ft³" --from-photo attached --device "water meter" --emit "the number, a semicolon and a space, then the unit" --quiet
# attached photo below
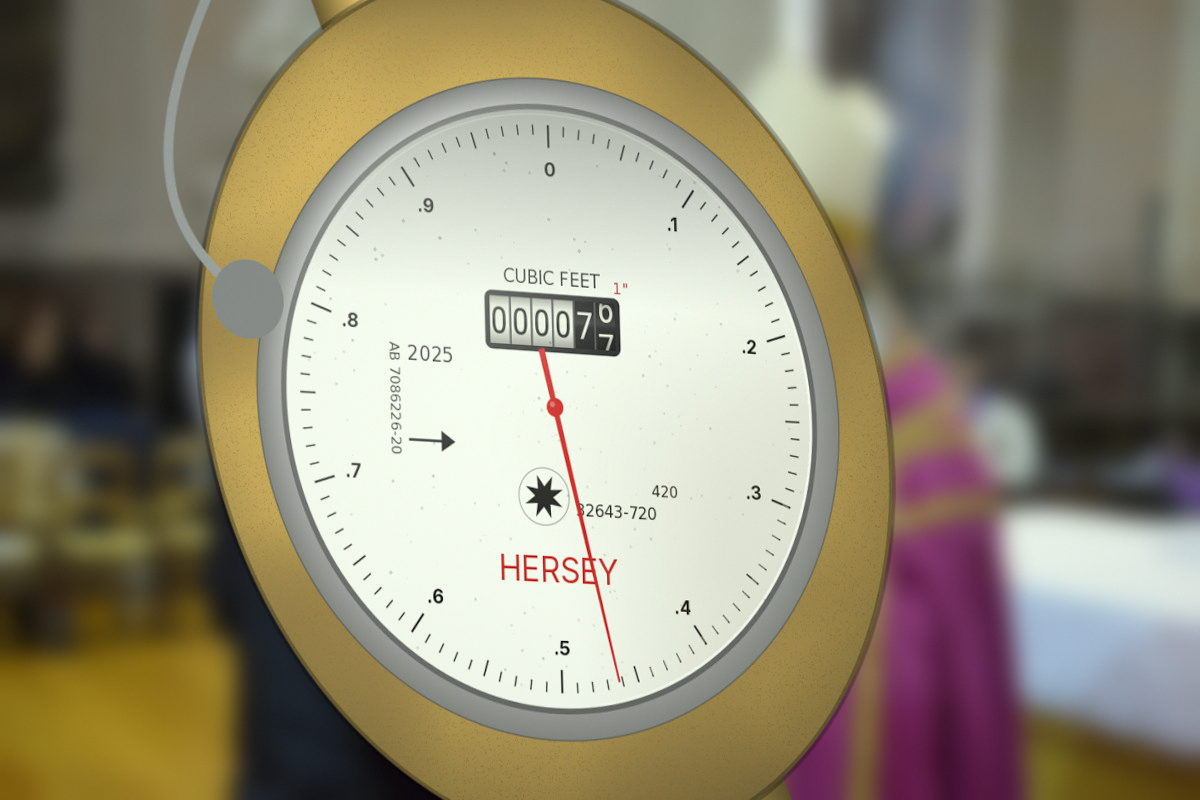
76.46; ft³
